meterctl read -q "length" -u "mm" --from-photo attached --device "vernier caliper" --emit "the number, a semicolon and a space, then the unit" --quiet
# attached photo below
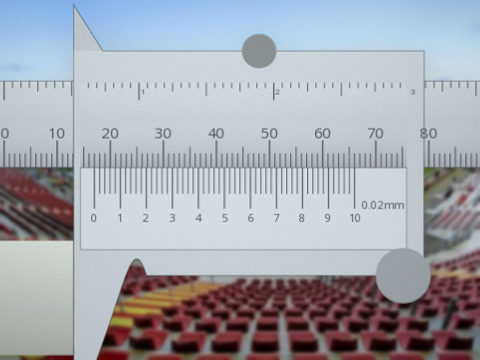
17.0; mm
